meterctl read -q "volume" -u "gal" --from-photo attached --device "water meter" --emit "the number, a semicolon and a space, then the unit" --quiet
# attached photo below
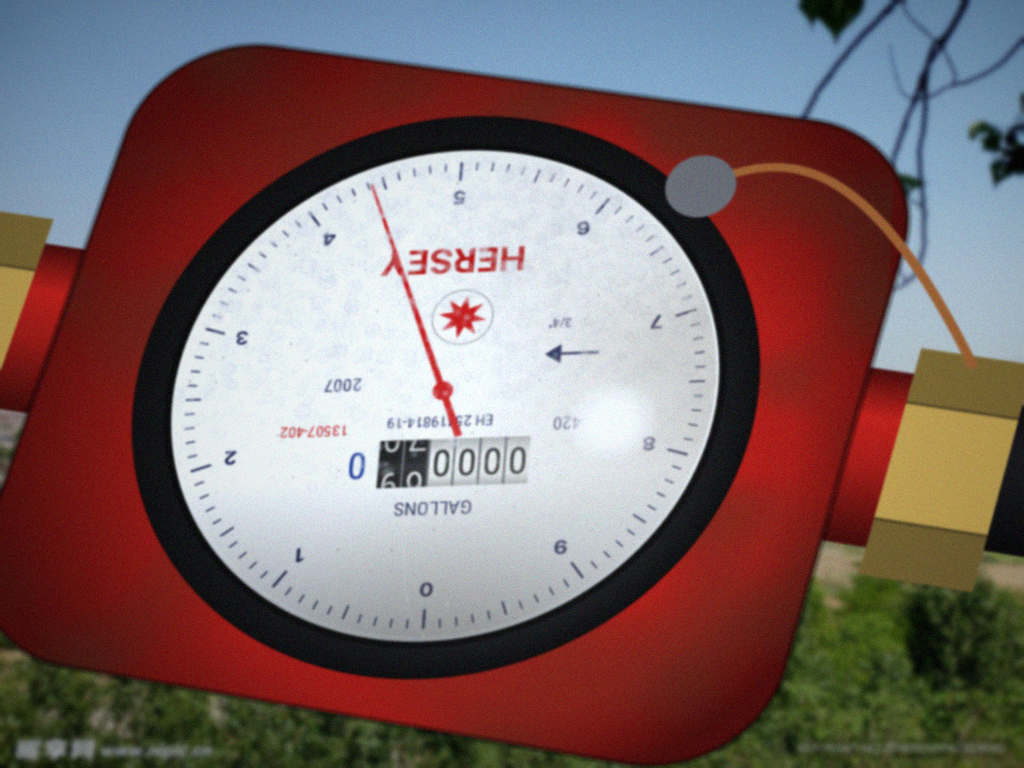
694.4; gal
